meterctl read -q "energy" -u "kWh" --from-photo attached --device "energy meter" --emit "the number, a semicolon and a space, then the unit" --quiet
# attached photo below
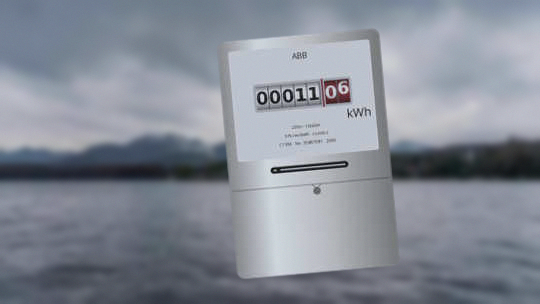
11.06; kWh
